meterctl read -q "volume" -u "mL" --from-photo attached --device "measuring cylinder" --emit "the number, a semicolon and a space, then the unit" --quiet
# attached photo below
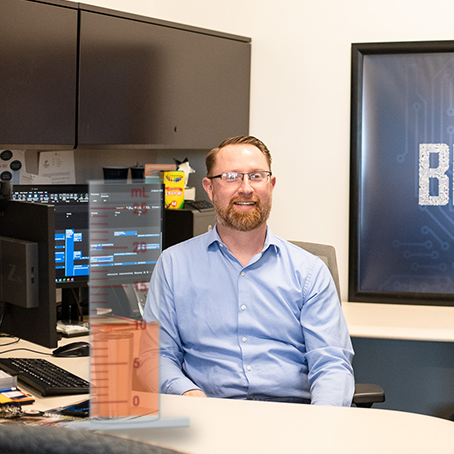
10; mL
